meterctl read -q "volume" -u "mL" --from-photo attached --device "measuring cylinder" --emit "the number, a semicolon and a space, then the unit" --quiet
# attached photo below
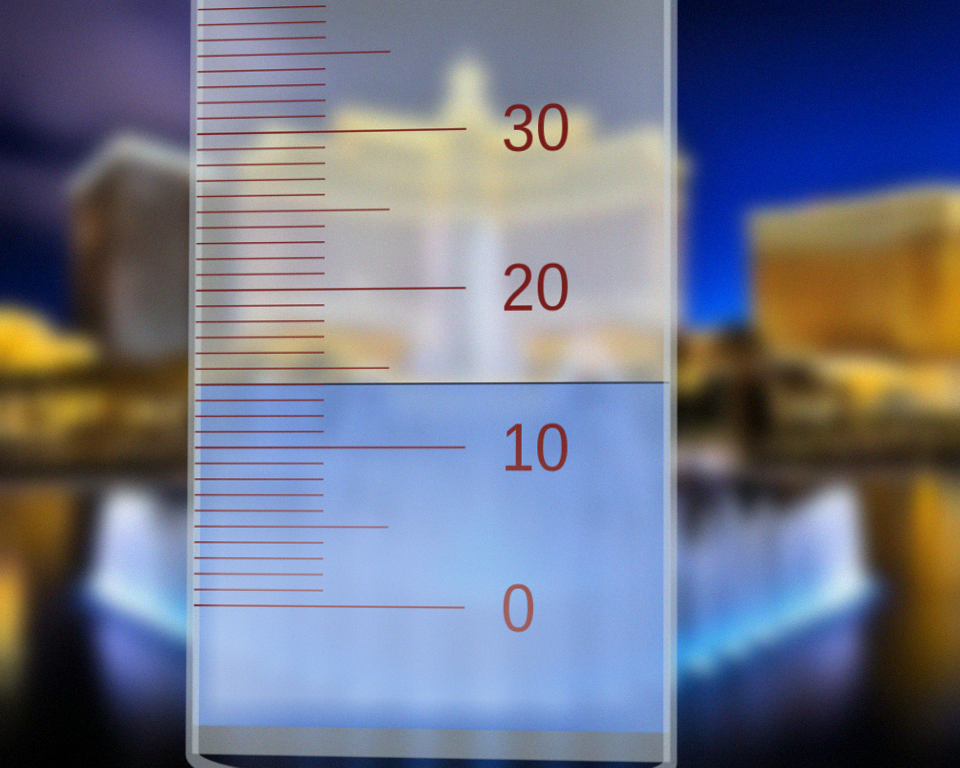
14; mL
